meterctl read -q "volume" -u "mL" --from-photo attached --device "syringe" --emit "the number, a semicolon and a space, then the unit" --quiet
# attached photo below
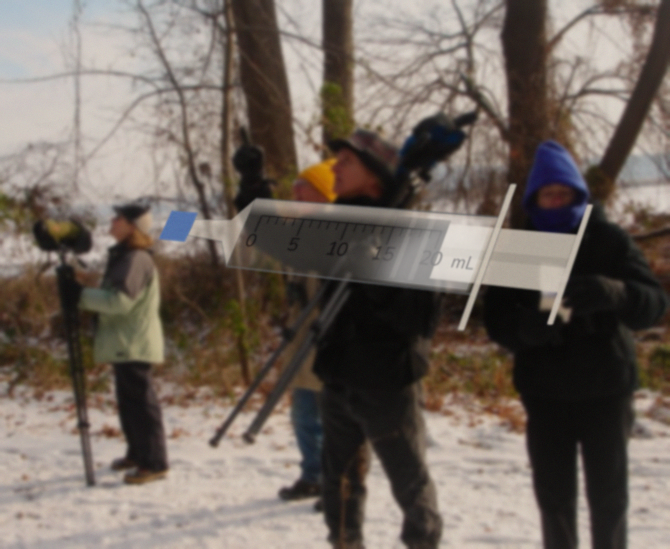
15; mL
